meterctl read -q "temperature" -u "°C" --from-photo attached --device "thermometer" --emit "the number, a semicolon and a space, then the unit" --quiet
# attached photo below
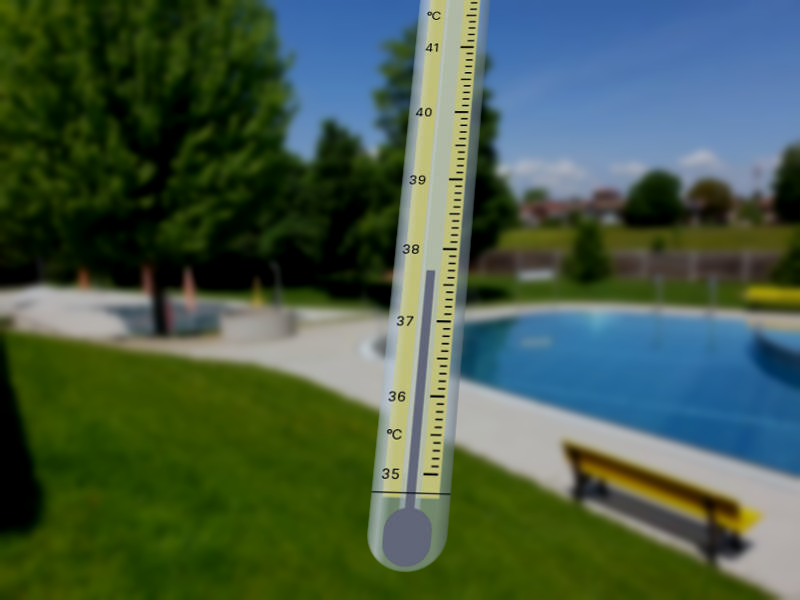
37.7; °C
